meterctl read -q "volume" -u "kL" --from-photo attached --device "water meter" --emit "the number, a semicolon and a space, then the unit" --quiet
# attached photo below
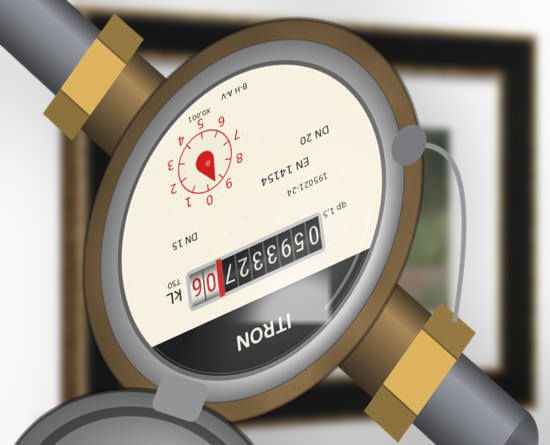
593327.059; kL
